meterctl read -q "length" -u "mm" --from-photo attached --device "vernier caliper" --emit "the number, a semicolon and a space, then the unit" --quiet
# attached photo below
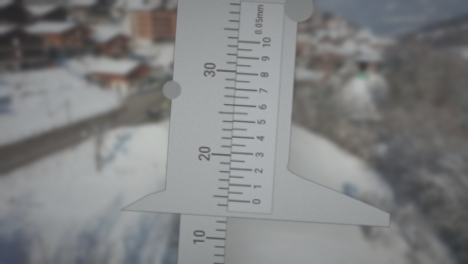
14.6; mm
